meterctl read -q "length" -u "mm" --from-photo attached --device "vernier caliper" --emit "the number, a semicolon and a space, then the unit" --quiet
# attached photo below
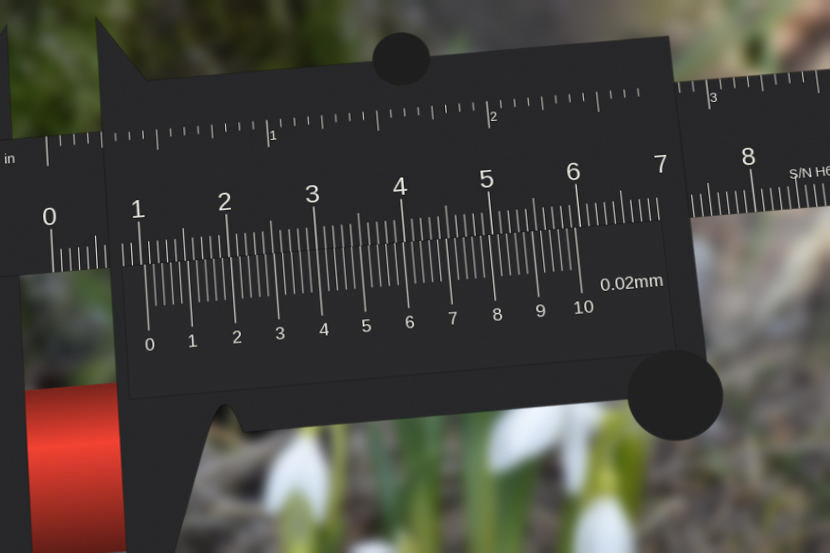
10.4; mm
